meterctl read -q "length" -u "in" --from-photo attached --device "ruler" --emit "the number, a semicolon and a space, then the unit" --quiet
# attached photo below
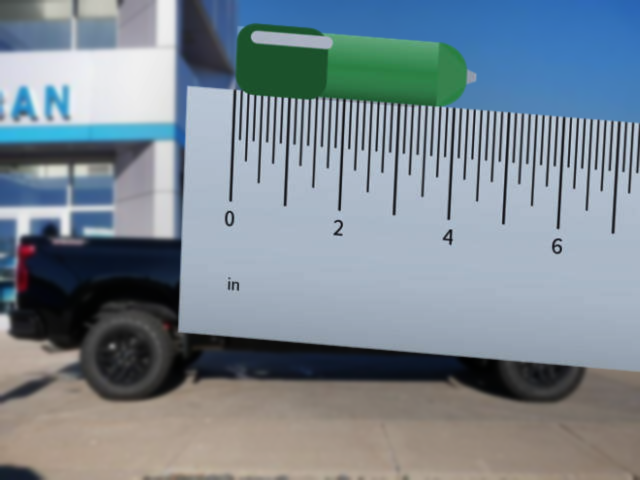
4.375; in
